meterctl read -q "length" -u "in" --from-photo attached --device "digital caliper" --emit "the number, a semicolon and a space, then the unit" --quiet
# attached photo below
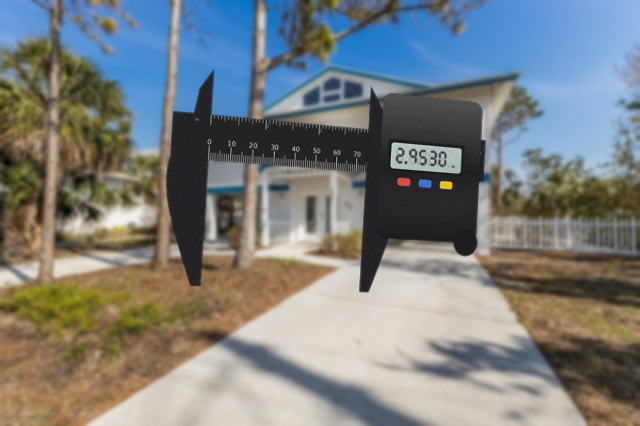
2.9530; in
